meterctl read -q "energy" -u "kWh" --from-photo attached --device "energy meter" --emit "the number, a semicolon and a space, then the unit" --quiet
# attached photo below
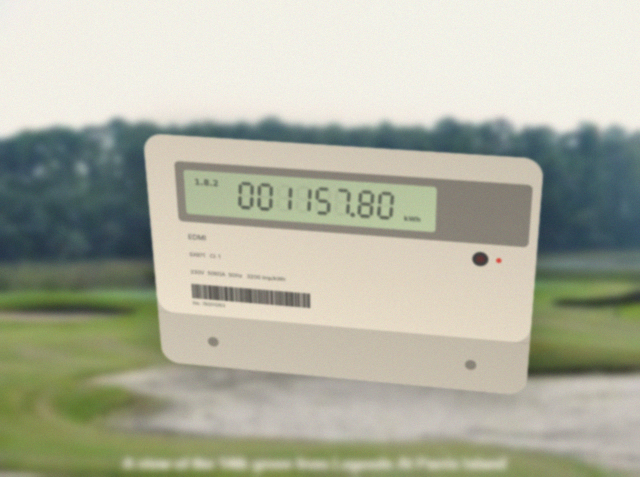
1157.80; kWh
